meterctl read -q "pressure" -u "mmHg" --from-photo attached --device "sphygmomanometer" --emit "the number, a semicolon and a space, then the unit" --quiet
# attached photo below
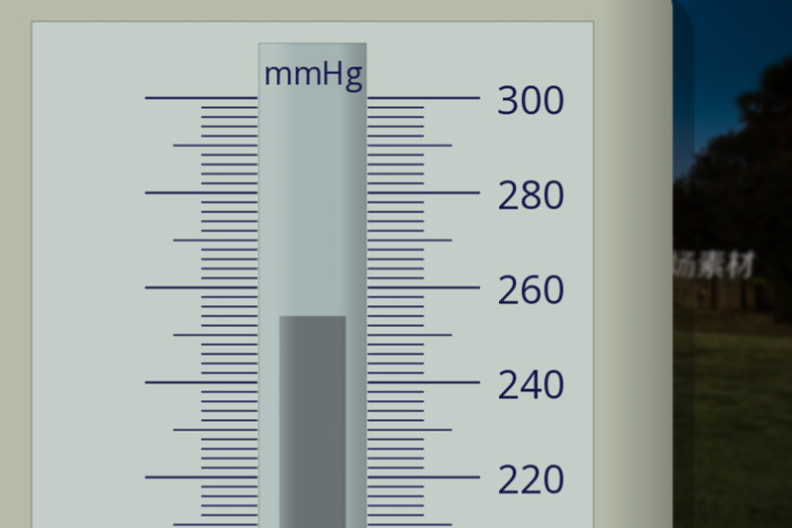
254; mmHg
